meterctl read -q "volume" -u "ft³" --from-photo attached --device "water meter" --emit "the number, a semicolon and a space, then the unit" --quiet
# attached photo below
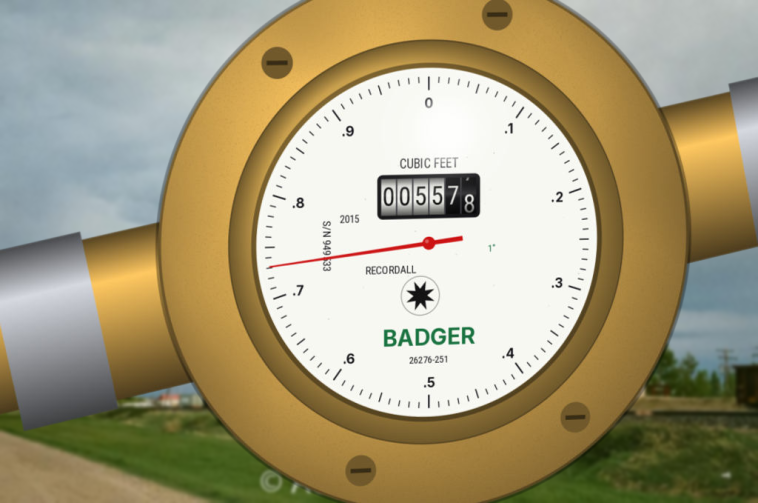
5577.73; ft³
